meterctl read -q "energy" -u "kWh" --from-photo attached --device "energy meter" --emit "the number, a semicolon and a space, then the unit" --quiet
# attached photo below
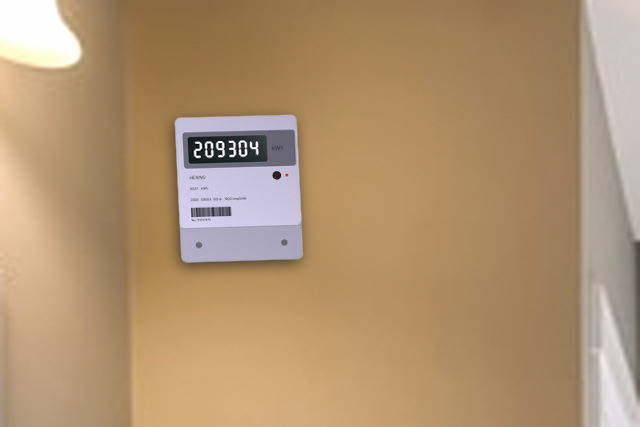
209304; kWh
